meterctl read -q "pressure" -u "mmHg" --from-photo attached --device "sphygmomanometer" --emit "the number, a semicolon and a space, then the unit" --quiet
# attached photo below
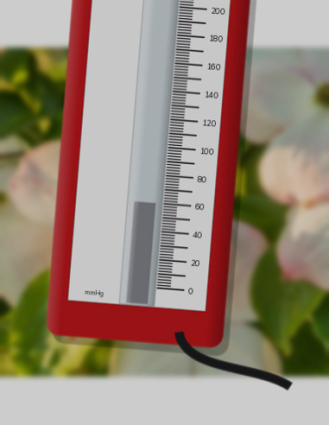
60; mmHg
